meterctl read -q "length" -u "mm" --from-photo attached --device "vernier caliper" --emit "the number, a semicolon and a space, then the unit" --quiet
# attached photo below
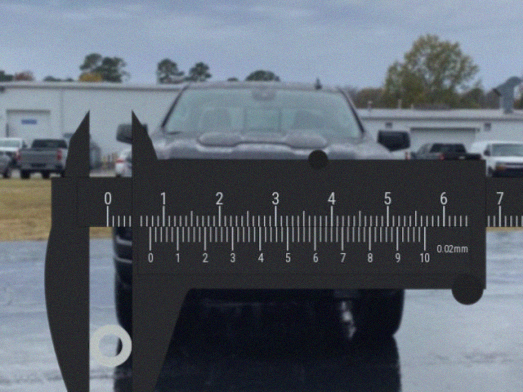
7.6; mm
